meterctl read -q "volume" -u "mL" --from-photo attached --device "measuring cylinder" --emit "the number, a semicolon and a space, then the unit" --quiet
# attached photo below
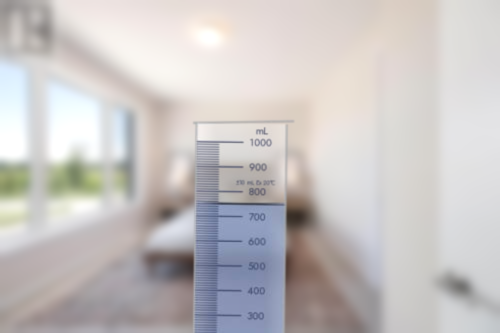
750; mL
